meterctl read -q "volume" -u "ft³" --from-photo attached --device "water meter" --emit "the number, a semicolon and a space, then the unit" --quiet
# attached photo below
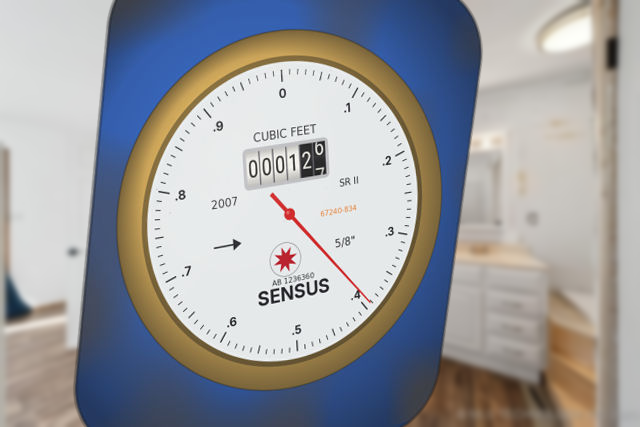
126.39; ft³
